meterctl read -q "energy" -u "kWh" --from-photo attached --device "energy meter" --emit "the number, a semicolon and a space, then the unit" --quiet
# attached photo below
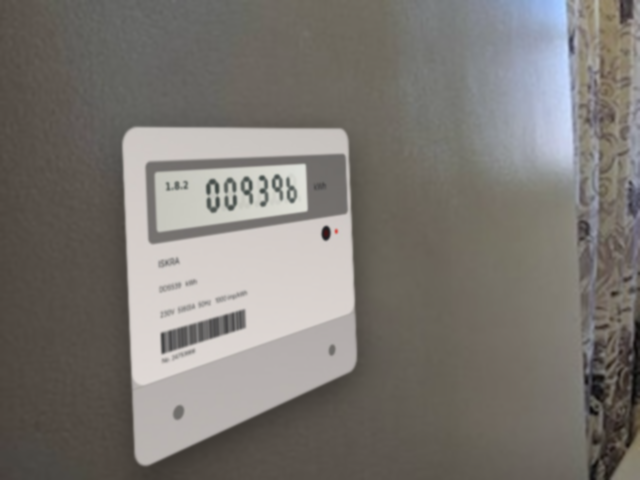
9396; kWh
